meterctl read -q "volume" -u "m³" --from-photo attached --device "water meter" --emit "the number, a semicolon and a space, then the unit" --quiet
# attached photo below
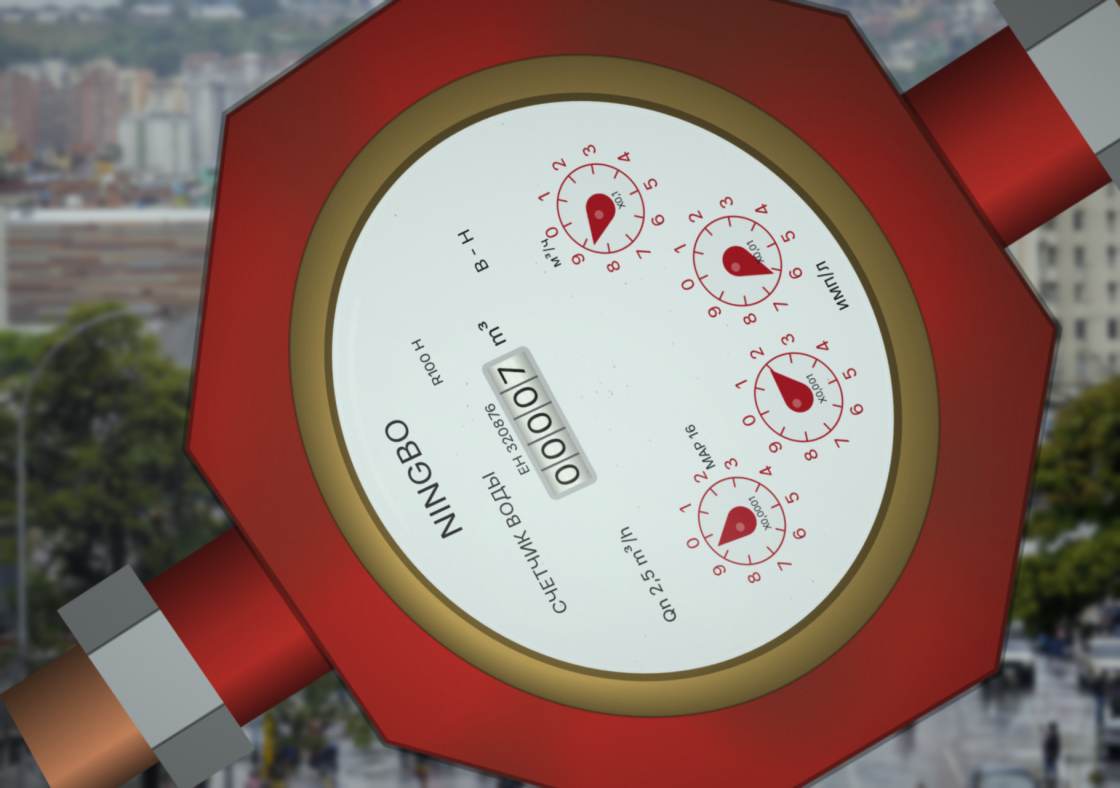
7.8619; m³
